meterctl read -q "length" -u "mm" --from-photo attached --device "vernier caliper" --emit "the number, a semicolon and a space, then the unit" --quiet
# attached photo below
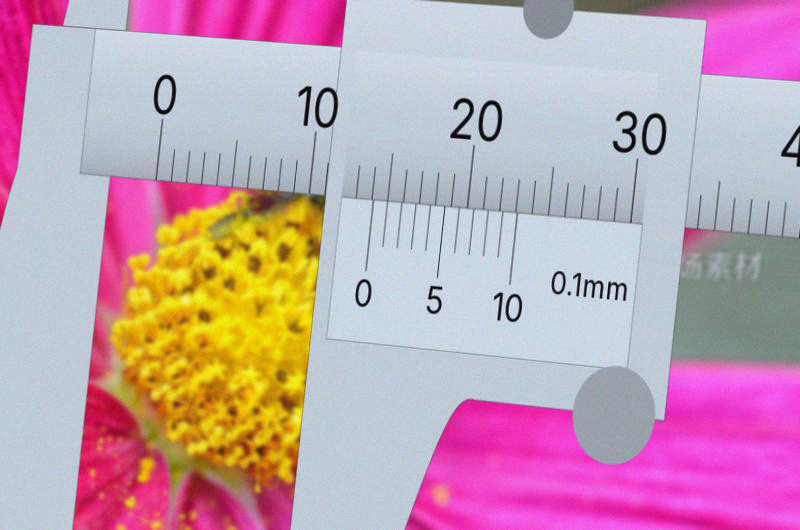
14.1; mm
